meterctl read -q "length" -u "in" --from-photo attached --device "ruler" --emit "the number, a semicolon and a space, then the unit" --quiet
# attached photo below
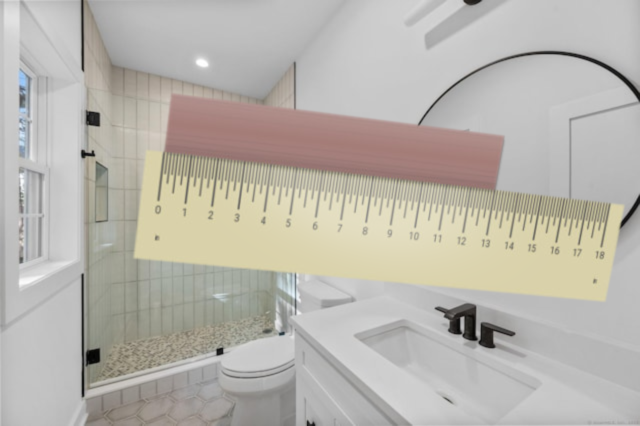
13; in
